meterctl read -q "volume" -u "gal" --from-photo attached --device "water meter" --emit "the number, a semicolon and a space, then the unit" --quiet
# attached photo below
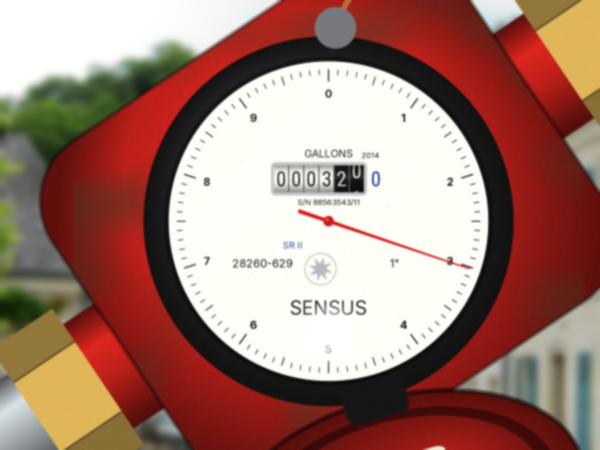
3203.0; gal
